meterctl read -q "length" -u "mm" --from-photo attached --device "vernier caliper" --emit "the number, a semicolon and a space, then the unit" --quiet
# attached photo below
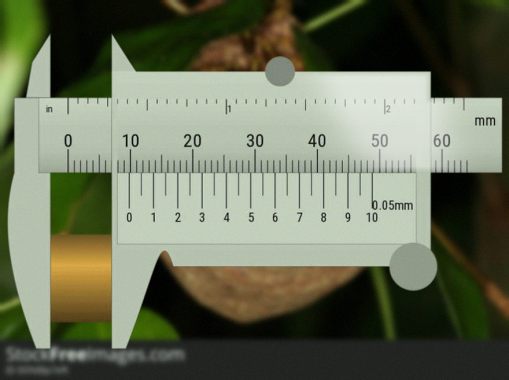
9.8; mm
